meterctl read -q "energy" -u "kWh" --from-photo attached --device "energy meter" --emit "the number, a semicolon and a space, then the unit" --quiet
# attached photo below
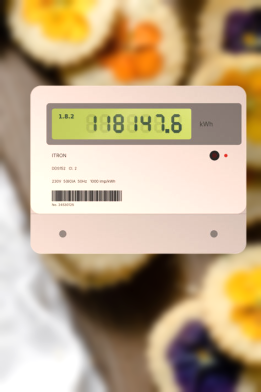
118147.6; kWh
